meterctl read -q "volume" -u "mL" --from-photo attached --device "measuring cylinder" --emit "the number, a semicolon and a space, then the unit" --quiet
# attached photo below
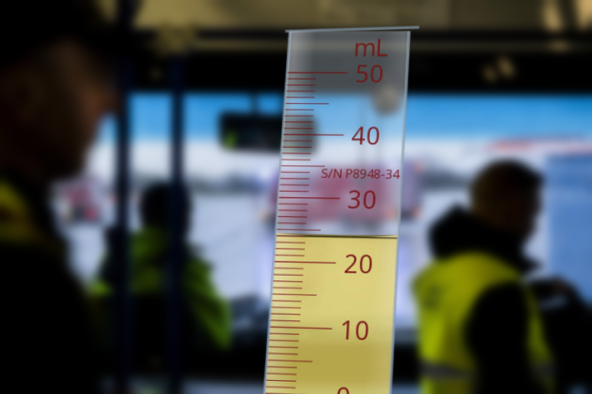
24; mL
